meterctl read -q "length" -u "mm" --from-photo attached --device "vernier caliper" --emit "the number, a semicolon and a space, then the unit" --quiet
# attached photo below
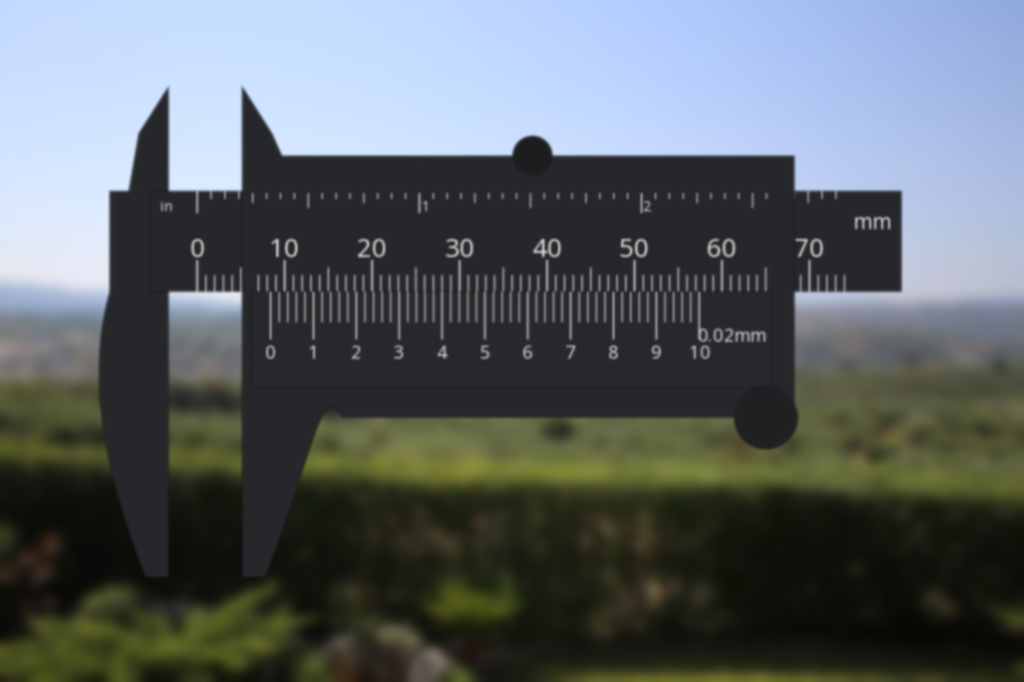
8.4; mm
